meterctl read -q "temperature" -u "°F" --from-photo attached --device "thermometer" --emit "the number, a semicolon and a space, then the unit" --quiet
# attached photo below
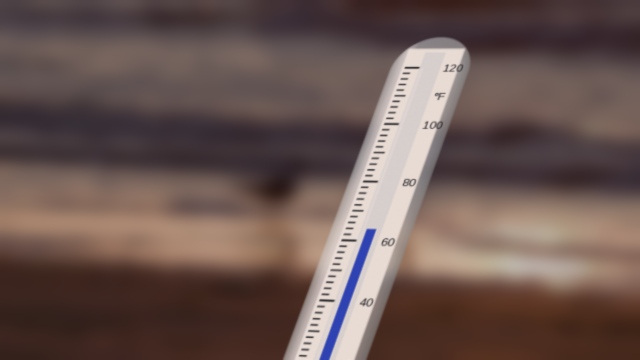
64; °F
